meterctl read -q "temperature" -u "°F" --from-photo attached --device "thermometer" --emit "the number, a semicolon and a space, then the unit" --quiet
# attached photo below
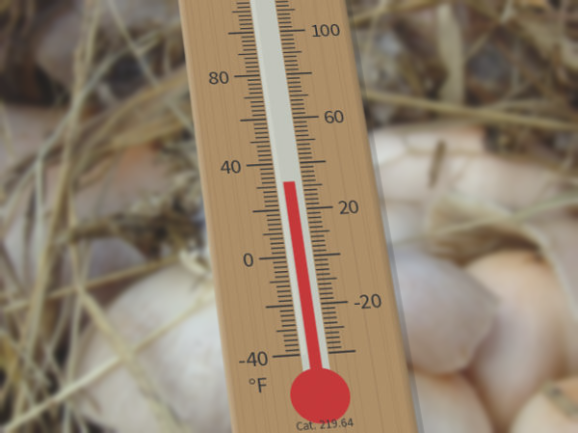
32; °F
